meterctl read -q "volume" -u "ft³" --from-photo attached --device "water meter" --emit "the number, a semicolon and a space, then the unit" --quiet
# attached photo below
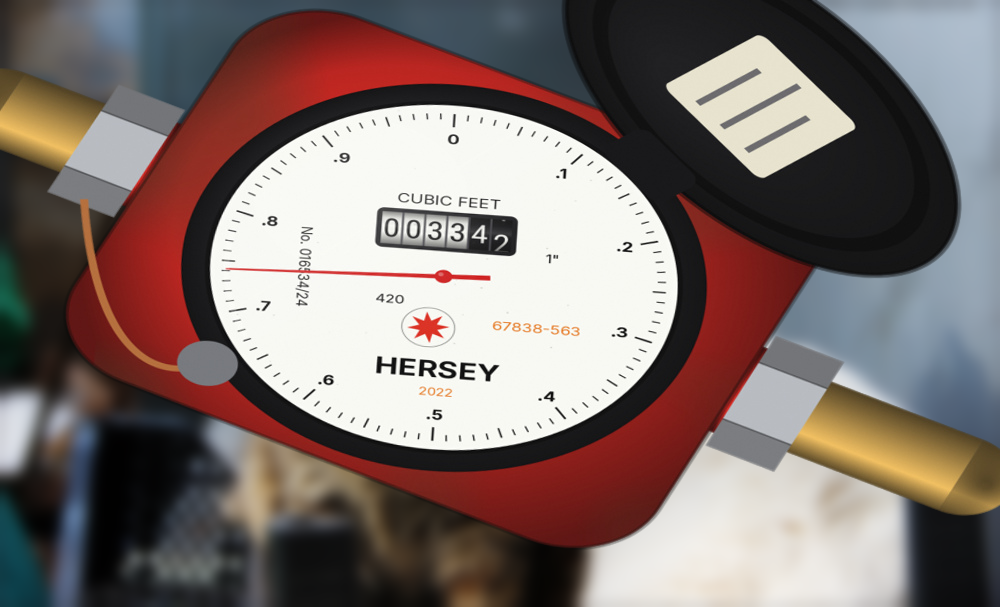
3341.74; ft³
